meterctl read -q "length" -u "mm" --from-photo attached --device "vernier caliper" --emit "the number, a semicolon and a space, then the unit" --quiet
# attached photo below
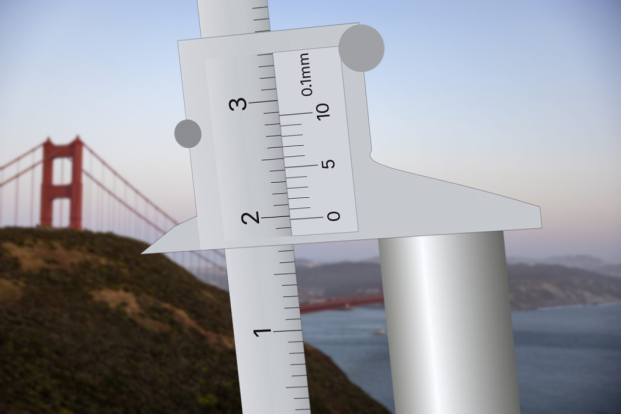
19.7; mm
